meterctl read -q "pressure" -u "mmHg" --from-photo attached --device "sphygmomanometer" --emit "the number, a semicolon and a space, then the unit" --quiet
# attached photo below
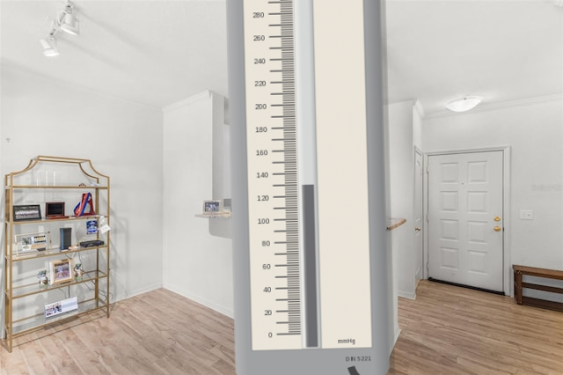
130; mmHg
